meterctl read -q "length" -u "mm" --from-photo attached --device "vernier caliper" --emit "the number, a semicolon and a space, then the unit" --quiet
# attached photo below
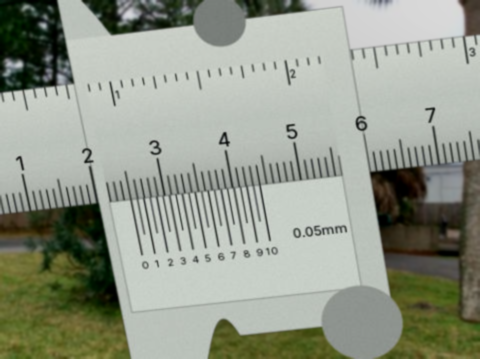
25.0; mm
